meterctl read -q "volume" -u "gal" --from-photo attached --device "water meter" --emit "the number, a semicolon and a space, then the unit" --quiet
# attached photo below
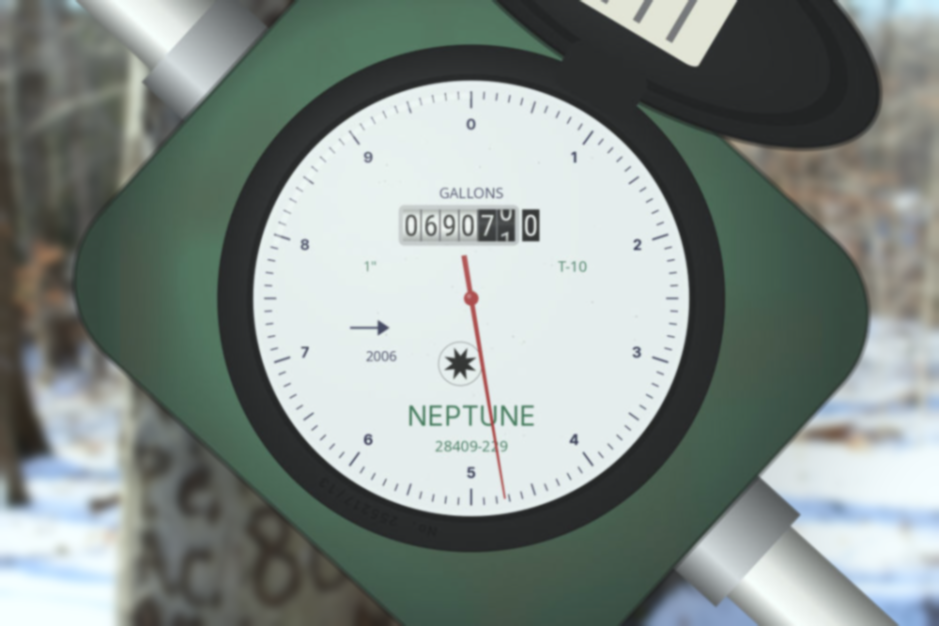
690704.7; gal
